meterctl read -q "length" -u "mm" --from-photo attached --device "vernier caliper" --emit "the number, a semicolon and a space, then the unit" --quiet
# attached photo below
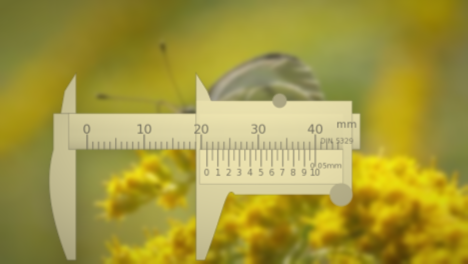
21.0; mm
